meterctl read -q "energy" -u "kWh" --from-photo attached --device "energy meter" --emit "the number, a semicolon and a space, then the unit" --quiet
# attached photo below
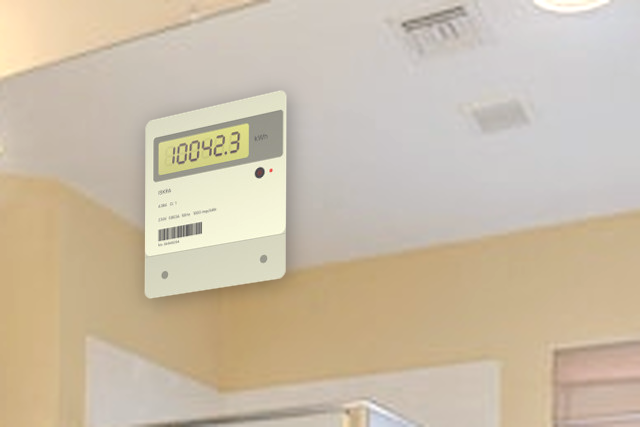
10042.3; kWh
